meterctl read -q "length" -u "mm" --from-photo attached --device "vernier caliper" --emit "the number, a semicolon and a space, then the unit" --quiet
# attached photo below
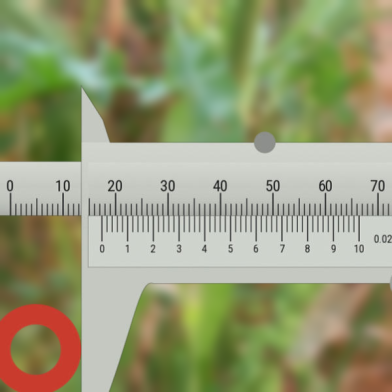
17.4; mm
